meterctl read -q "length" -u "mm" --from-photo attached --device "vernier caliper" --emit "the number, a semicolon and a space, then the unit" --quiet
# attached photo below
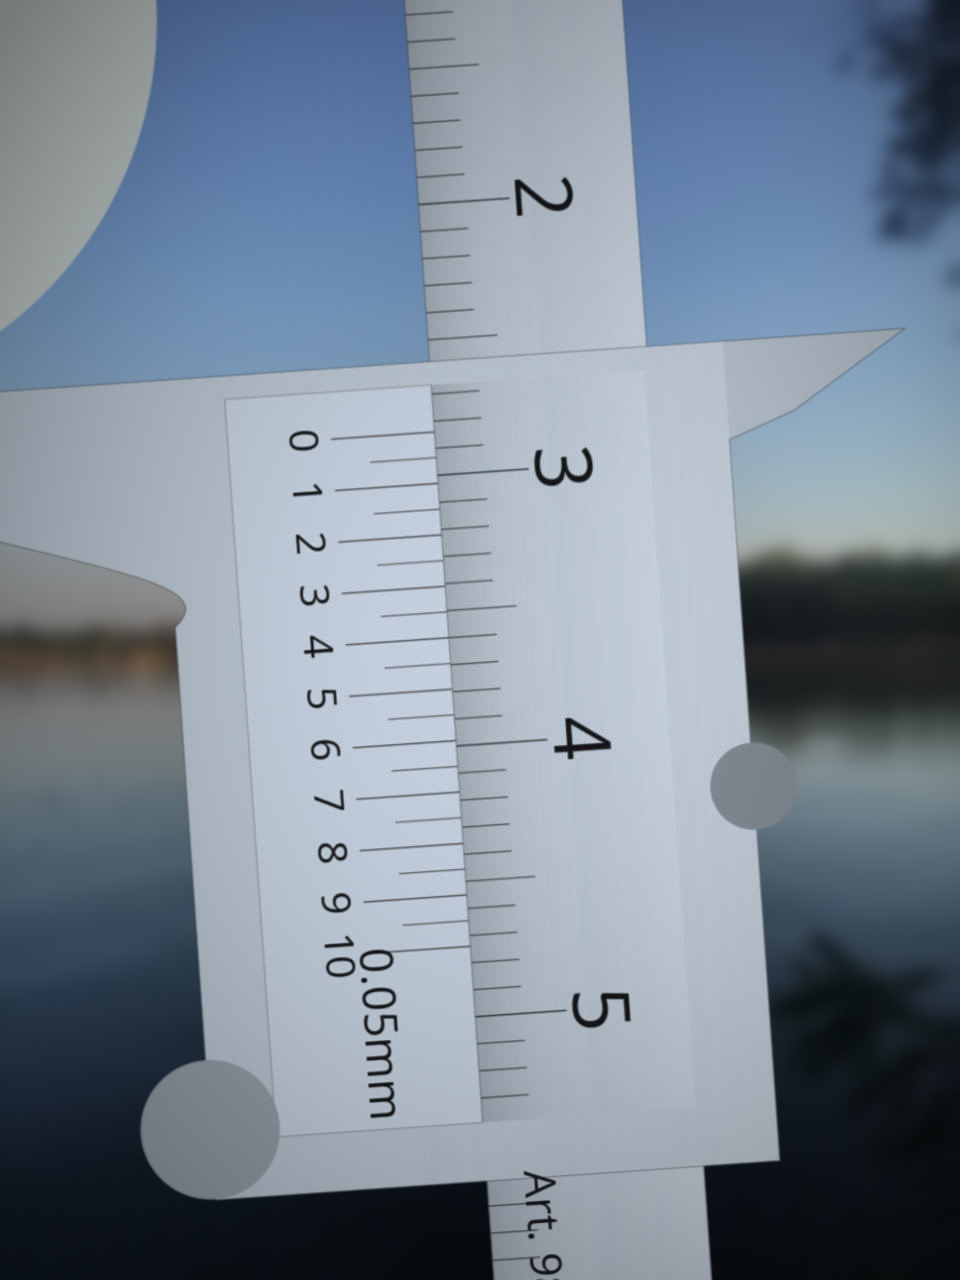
28.40; mm
